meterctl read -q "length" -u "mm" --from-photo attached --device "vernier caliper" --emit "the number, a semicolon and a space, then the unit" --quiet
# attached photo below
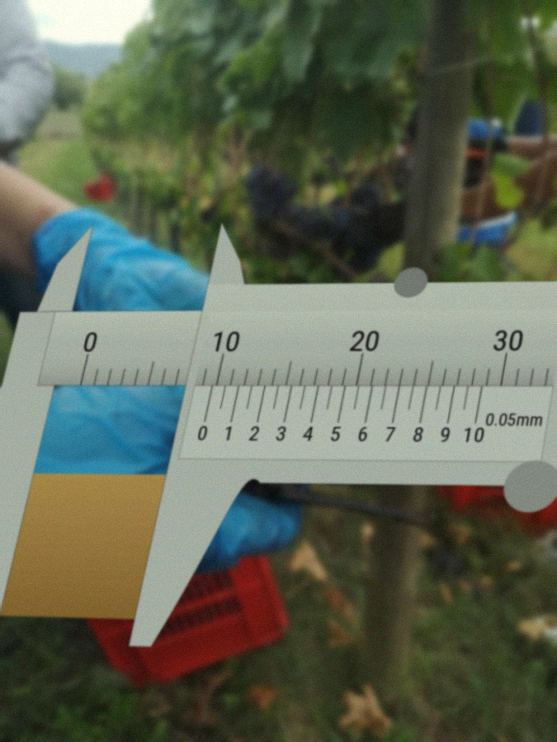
9.7; mm
